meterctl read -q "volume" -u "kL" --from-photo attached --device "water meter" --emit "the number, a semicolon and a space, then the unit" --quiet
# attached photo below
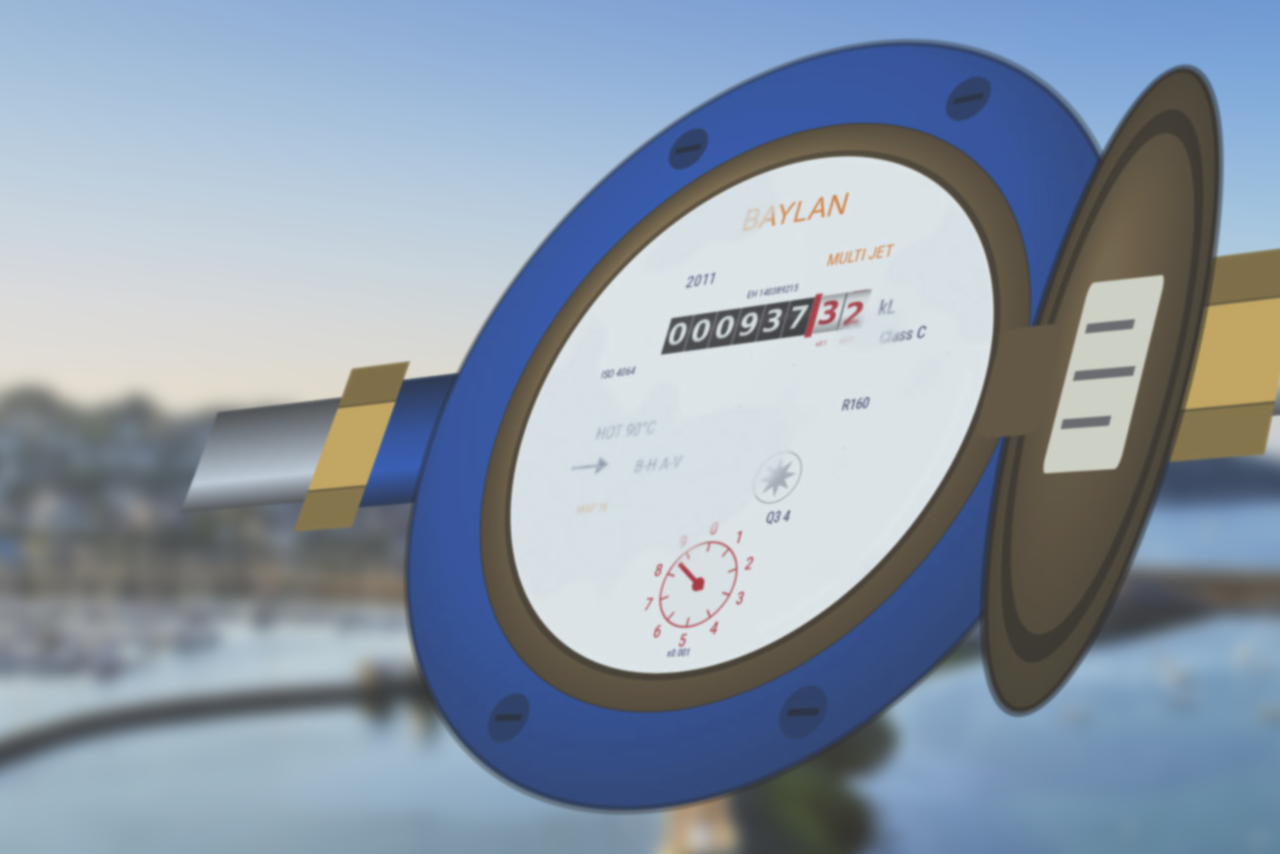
937.318; kL
